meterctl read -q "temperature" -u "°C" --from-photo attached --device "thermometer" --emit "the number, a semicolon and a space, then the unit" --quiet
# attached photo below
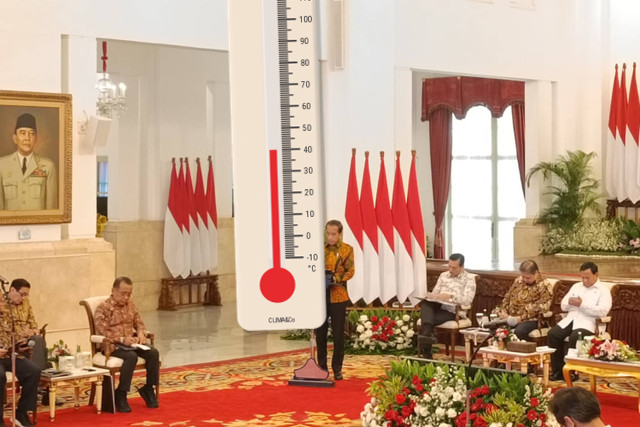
40; °C
